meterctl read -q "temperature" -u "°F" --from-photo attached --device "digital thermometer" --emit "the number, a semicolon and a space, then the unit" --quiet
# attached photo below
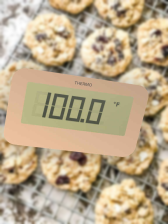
100.0; °F
